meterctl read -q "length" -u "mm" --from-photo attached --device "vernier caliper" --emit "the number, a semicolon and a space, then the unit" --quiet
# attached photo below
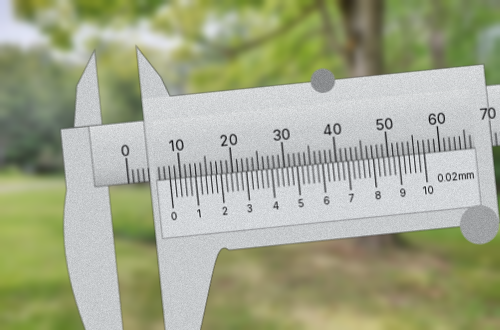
8.0; mm
